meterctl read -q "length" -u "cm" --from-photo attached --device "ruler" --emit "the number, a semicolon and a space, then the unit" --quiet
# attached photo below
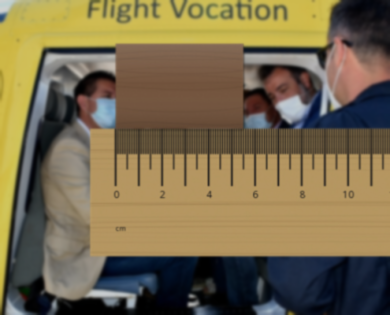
5.5; cm
